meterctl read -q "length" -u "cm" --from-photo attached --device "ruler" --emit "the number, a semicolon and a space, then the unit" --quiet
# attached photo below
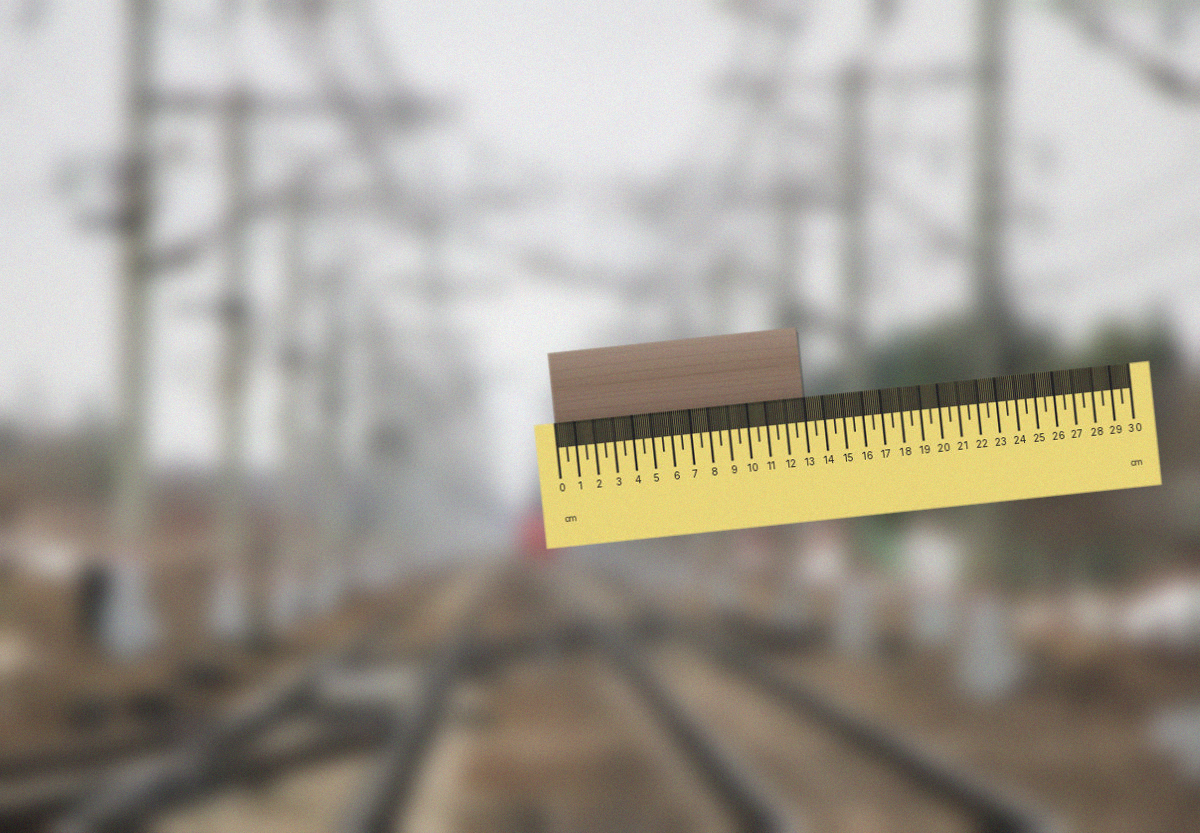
13; cm
